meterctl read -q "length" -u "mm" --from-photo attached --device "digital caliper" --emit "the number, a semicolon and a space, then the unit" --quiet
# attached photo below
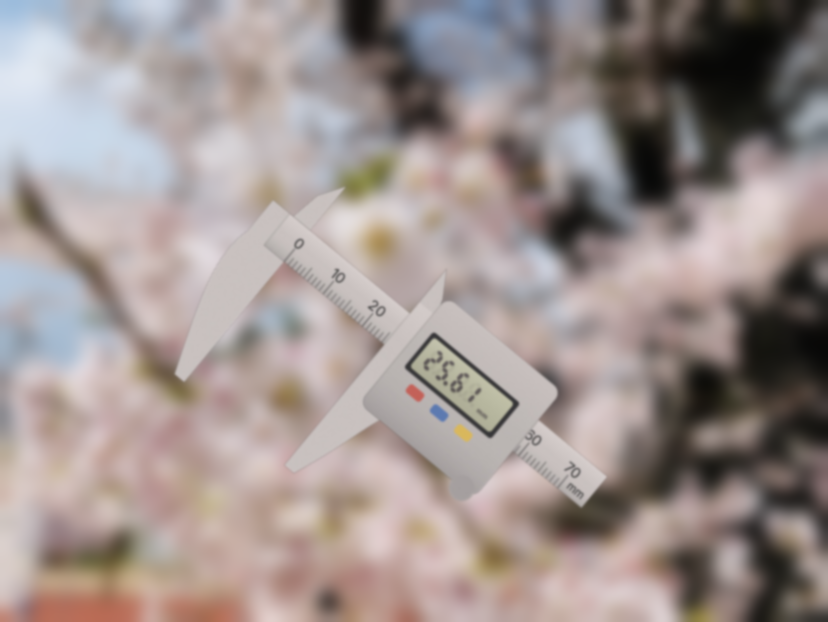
25.61; mm
